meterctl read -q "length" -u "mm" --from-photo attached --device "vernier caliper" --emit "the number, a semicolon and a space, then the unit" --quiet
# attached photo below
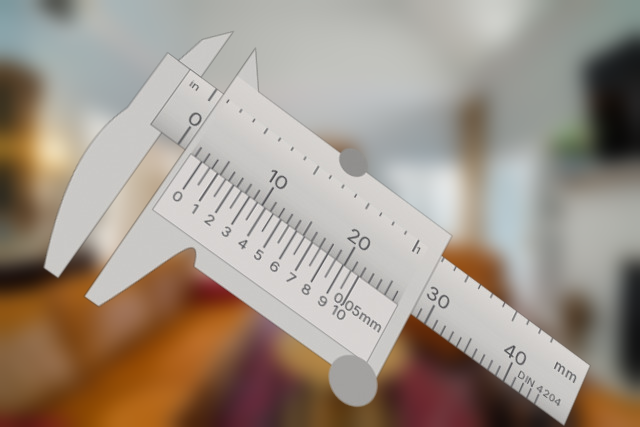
2.8; mm
